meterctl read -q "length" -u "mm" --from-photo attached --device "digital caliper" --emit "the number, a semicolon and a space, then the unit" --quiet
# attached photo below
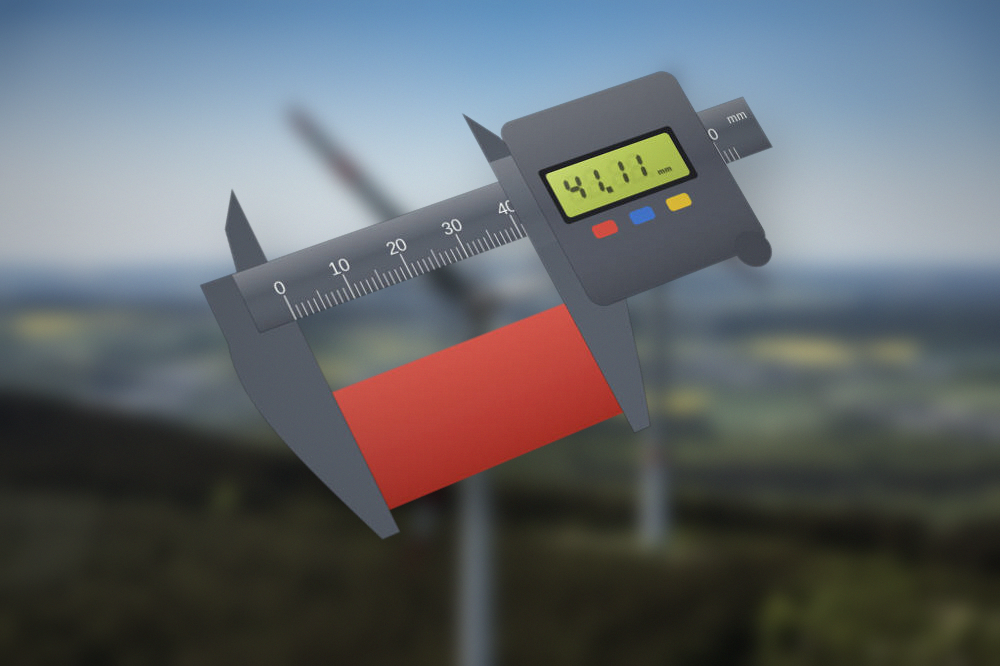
41.11; mm
